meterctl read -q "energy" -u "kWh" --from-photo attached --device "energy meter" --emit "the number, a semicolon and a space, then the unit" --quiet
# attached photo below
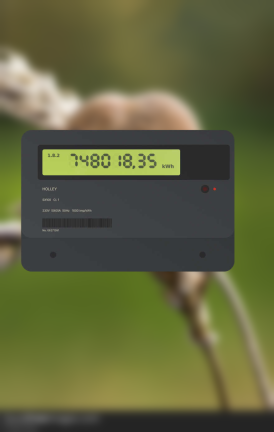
748018.35; kWh
